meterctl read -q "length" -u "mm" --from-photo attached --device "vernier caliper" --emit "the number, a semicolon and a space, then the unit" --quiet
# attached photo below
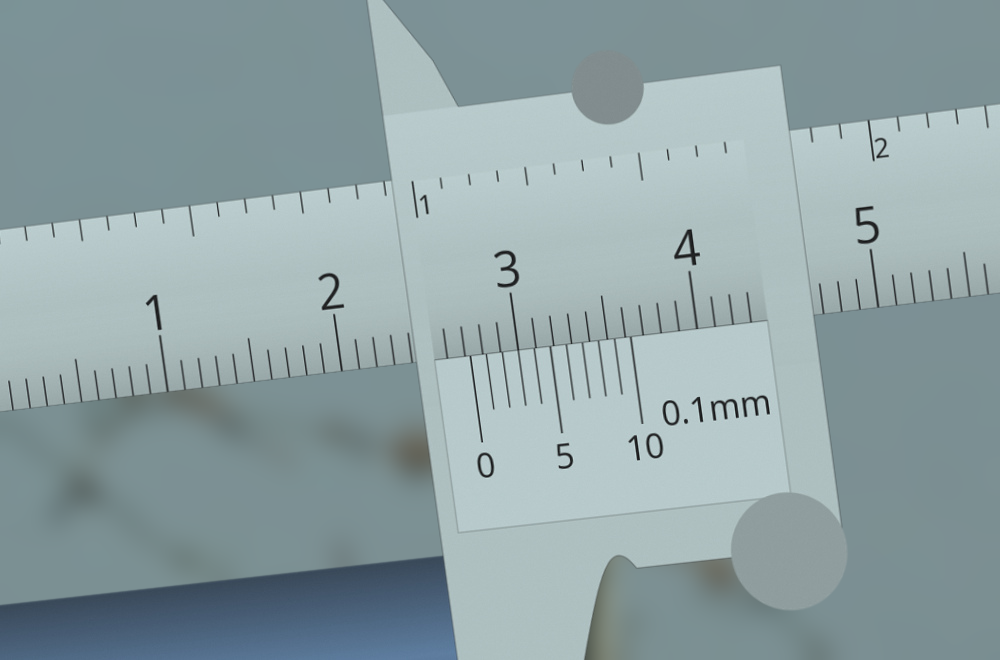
27.3; mm
